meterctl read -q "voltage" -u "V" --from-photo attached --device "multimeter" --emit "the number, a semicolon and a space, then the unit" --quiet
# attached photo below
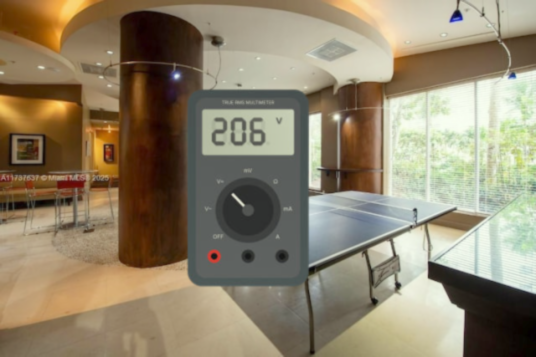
206; V
